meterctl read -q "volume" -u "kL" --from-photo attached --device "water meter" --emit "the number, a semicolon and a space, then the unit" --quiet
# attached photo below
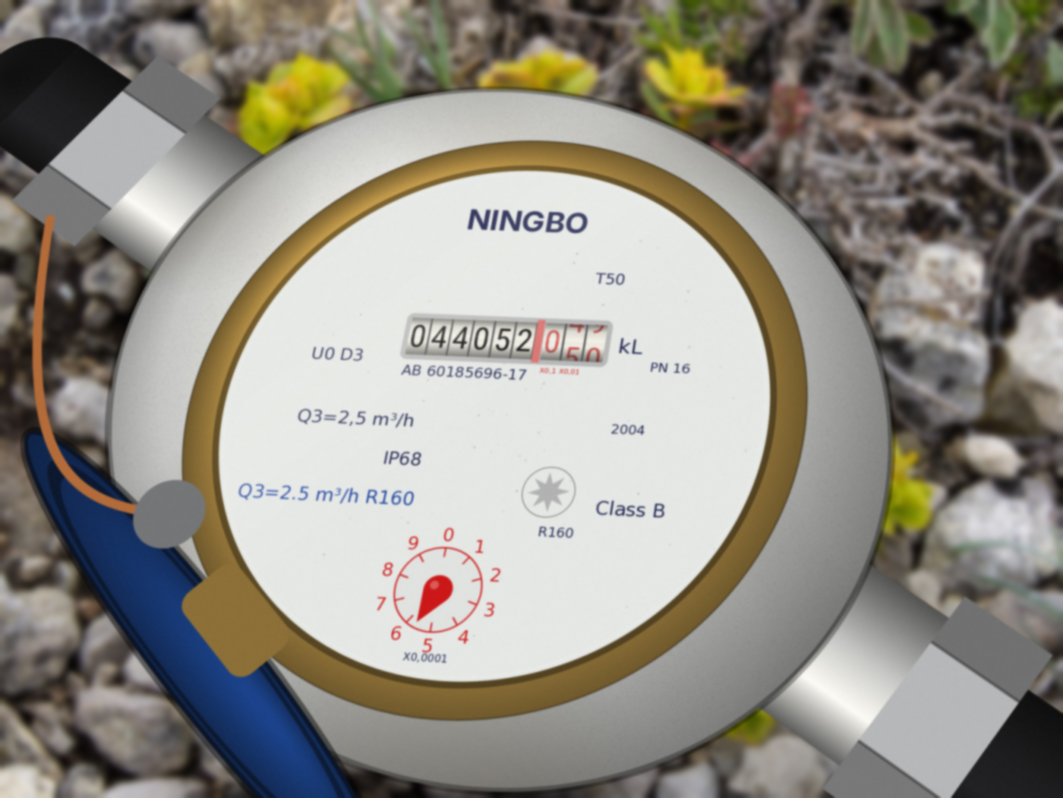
44052.0495; kL
